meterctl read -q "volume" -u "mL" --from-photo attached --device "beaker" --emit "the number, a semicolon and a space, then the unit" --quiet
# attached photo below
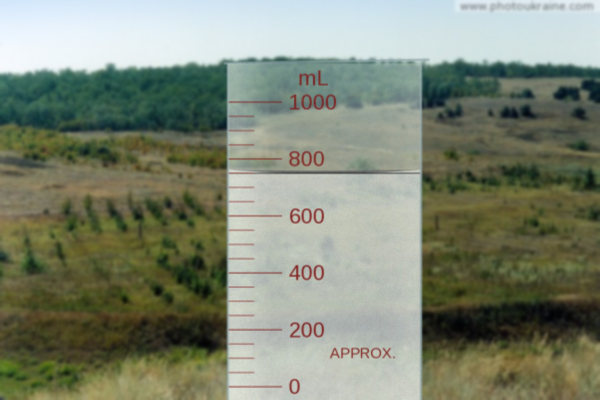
750; mL
